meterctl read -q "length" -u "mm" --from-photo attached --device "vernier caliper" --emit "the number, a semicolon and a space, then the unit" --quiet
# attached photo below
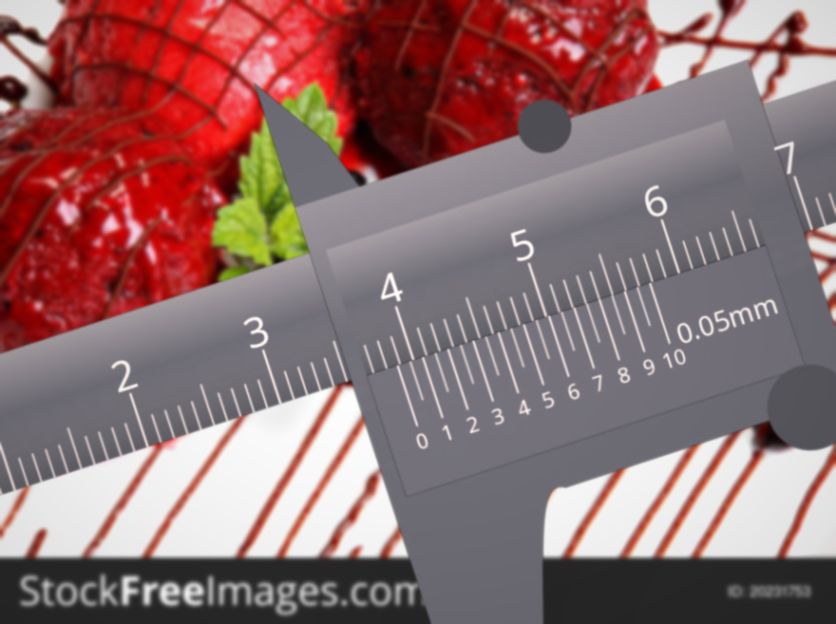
38.8; mm
